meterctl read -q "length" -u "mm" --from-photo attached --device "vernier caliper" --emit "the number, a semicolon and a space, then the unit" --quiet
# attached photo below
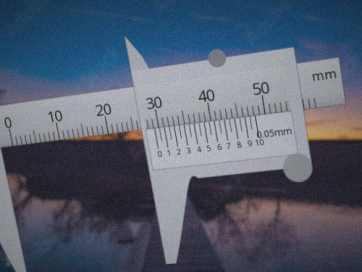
29.2; mm
